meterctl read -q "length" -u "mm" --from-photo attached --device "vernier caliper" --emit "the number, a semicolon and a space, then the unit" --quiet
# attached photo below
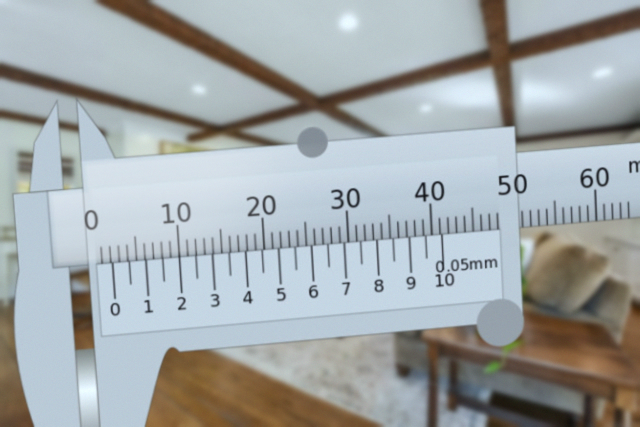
2.2; mm
